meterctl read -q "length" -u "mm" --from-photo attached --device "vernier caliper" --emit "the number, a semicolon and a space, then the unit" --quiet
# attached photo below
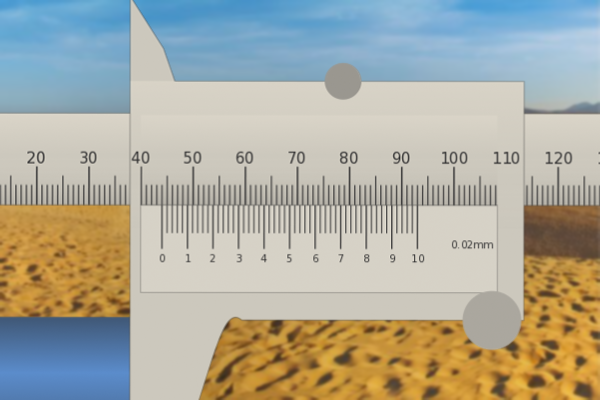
44.0; mm
